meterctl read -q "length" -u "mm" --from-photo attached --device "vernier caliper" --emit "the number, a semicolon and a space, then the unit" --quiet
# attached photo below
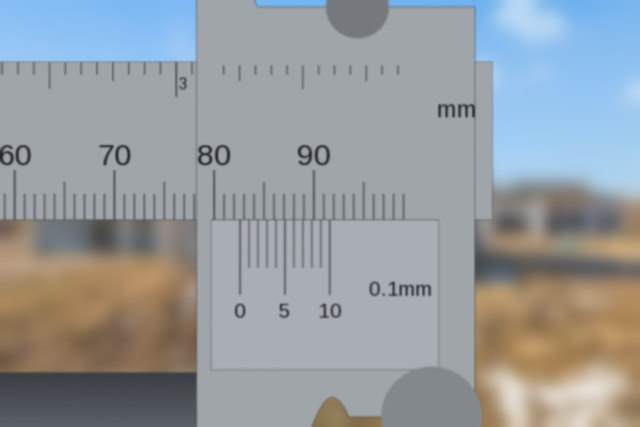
82.6; mm
